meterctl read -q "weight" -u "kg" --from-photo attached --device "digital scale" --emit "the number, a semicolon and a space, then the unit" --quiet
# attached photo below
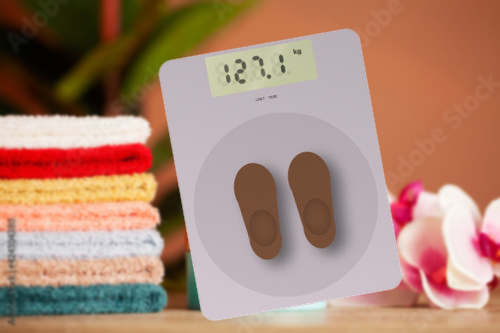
127.1; kg
